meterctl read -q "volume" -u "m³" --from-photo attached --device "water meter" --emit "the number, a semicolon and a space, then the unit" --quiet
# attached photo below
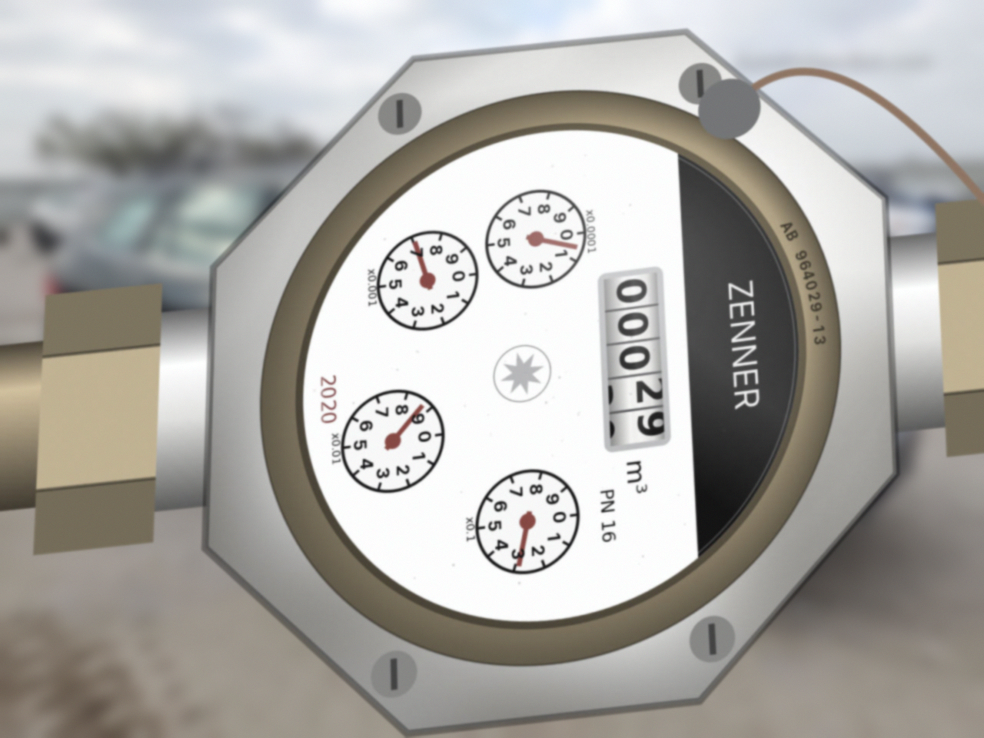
29.2870; m³
